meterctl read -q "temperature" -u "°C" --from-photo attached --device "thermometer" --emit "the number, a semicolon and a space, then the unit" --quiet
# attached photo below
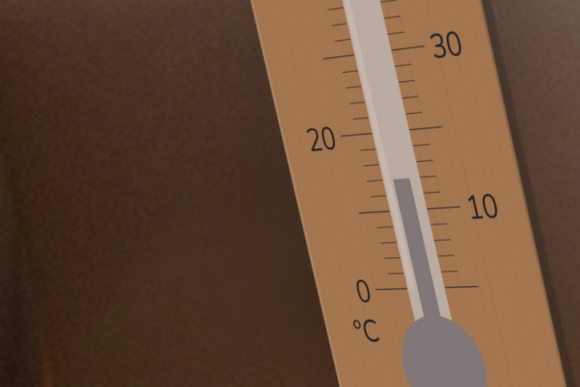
14; °C
